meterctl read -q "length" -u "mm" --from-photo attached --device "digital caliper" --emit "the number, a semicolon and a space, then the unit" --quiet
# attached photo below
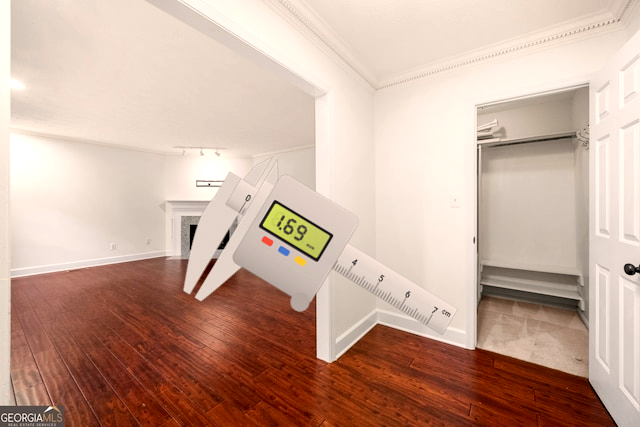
1.69; mm
